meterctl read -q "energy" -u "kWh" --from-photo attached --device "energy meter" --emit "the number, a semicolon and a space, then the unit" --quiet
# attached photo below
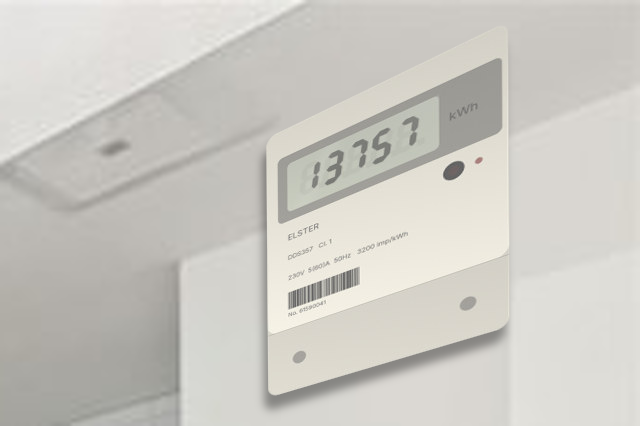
13757; kWh
